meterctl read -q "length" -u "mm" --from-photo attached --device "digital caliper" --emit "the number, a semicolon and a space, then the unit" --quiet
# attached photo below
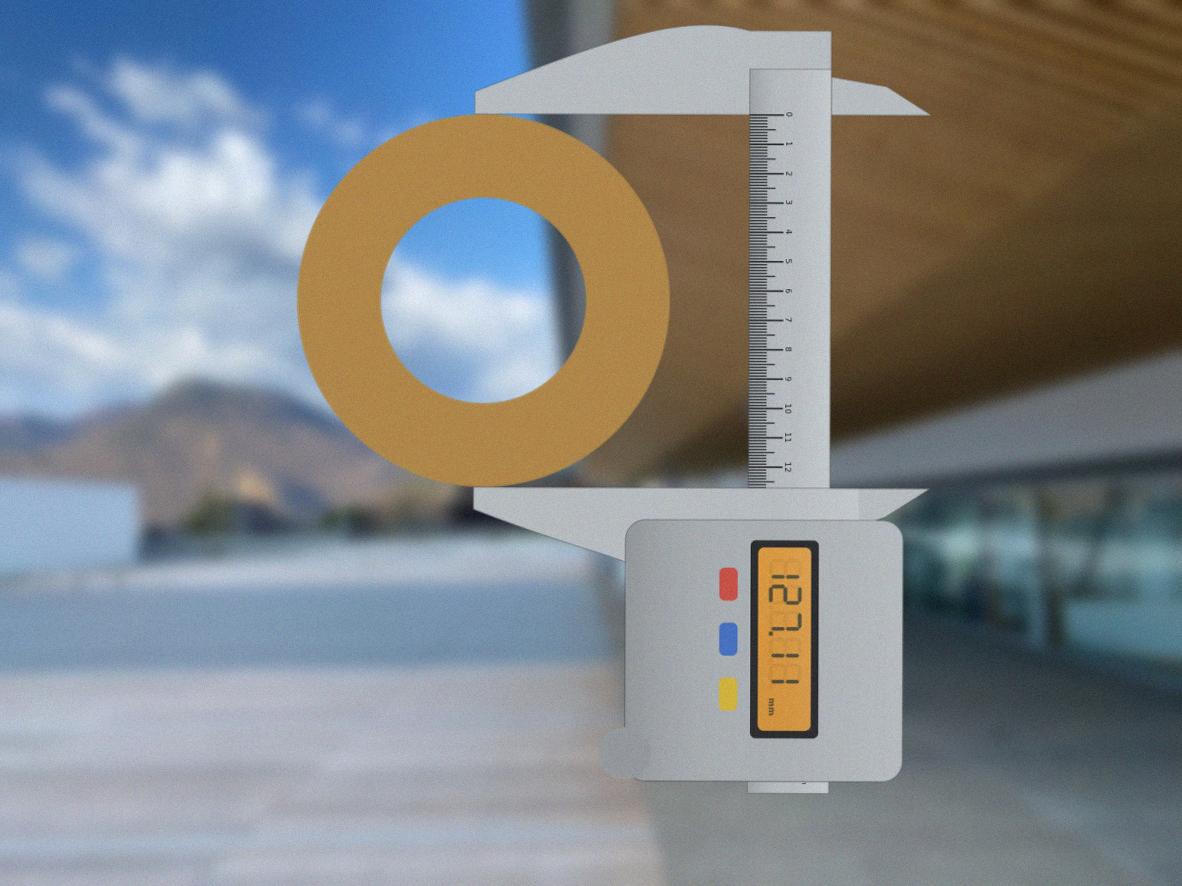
127.11; mm
